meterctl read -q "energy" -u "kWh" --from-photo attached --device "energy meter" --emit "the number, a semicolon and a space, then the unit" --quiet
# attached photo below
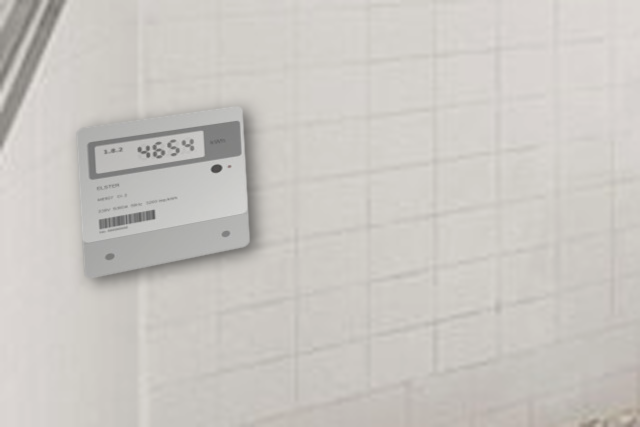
4654; kWh
